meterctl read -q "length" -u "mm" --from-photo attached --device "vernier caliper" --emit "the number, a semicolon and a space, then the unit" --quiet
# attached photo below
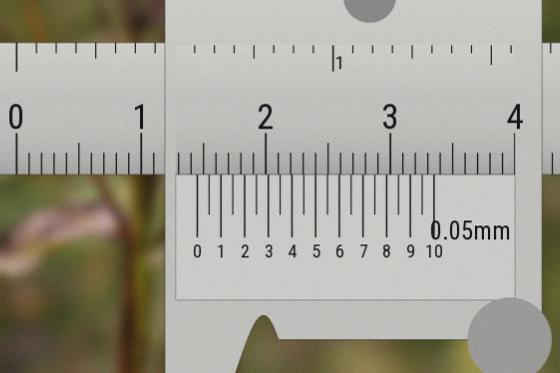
14.5; mm
